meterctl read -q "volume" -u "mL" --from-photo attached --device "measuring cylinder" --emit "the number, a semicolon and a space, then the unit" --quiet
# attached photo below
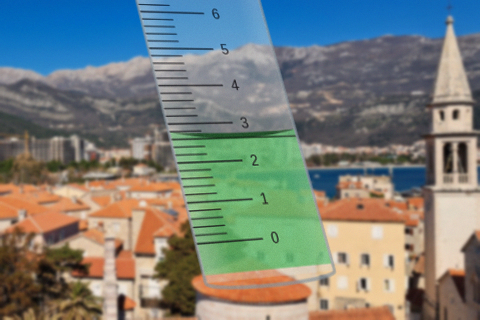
2.6; mL
